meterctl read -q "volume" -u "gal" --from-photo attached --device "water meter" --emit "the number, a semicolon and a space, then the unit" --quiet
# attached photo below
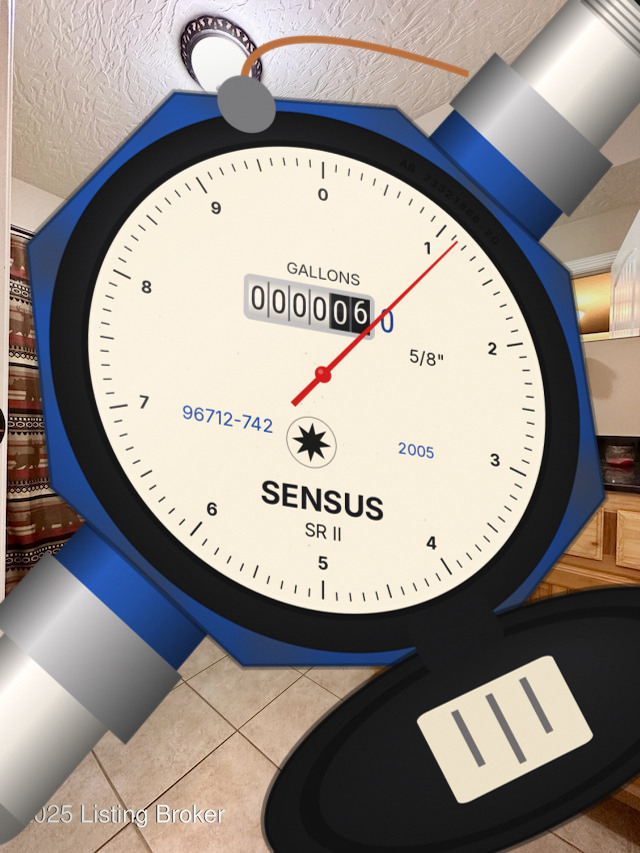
61.1; gal
